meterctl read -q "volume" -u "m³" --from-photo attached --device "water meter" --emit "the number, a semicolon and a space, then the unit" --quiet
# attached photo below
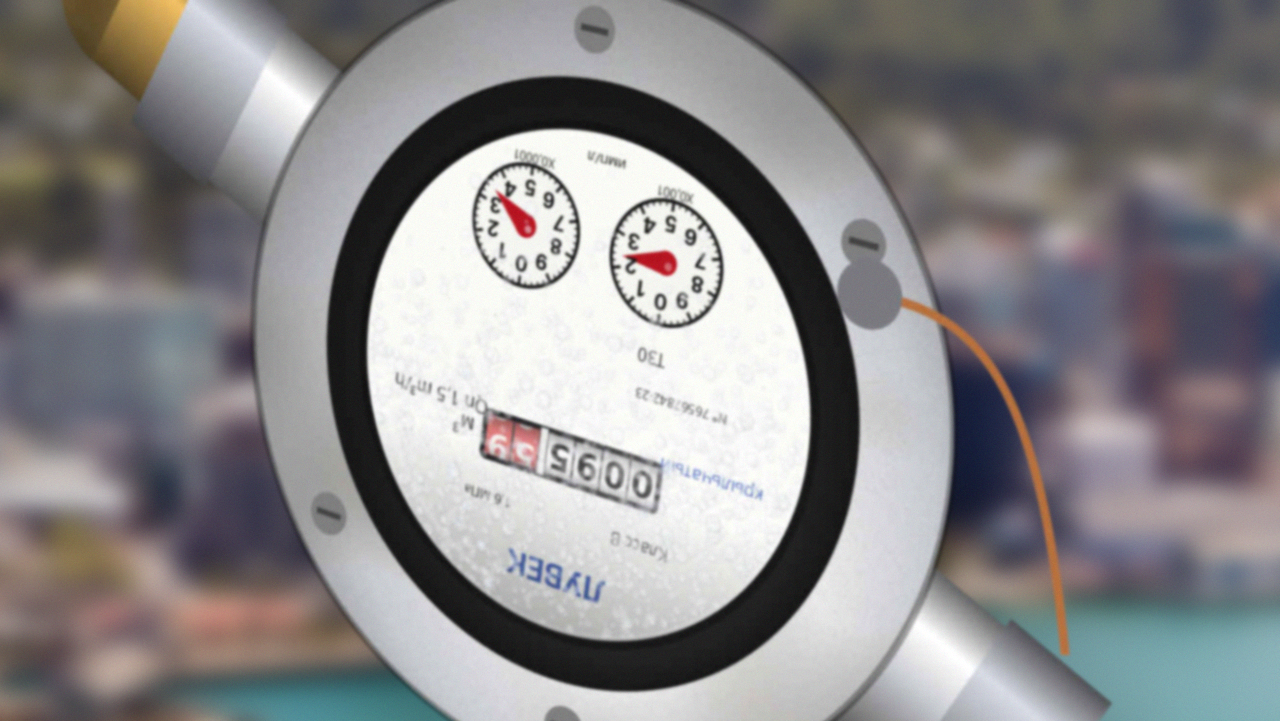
95.5923; m³
